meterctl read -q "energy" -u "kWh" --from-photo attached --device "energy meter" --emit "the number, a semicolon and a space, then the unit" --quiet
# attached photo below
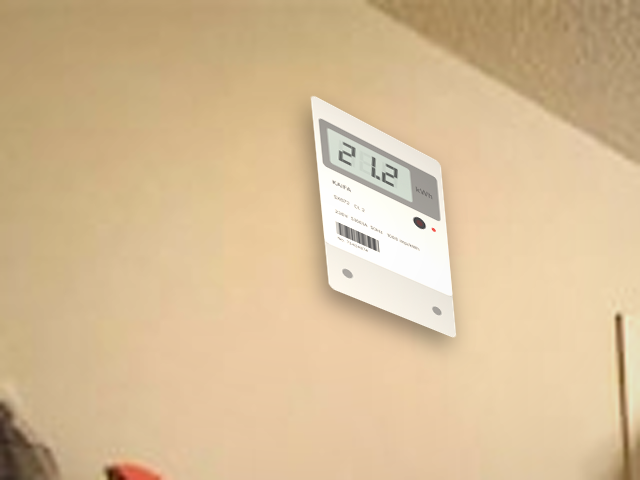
21.2; kWh
